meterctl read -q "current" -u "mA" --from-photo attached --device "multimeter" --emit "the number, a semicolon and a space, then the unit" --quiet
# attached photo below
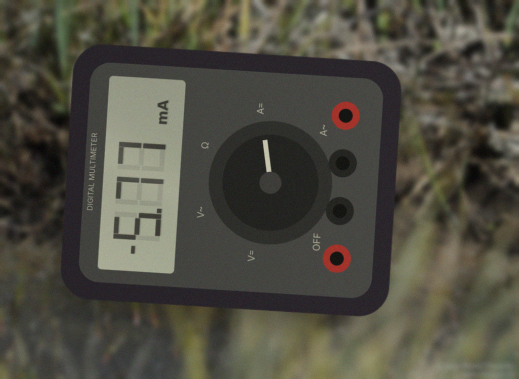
-5.77; mA
